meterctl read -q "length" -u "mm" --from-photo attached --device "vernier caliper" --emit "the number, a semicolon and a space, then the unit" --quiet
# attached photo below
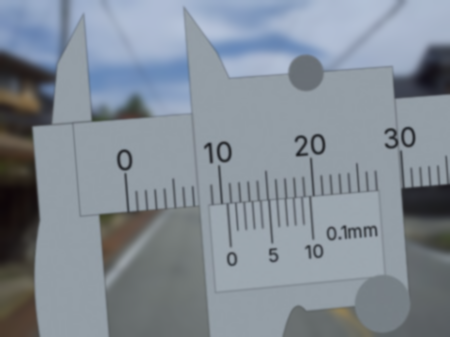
10.6; mm
